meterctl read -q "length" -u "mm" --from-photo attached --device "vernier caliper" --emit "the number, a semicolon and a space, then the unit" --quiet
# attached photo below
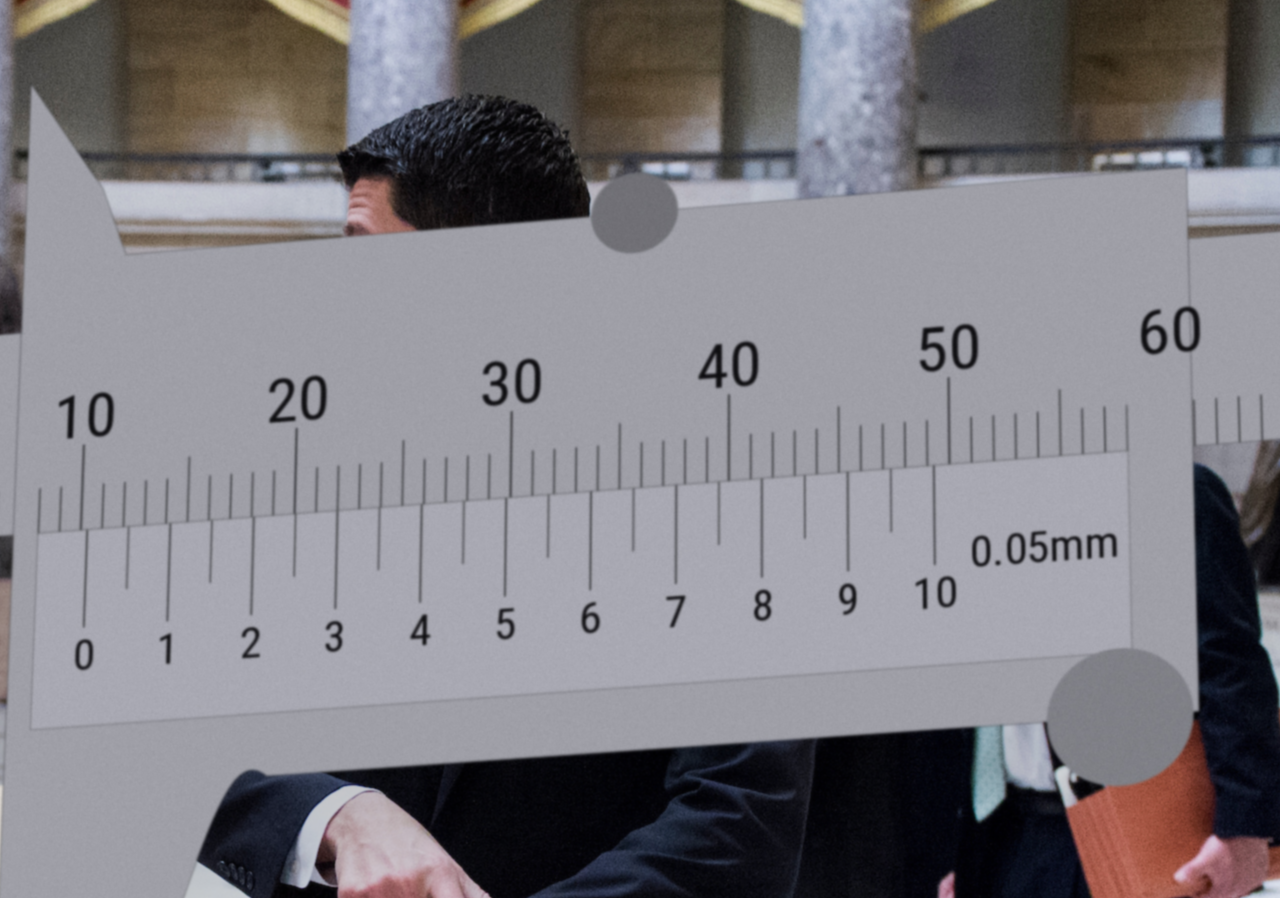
10.3; mm
